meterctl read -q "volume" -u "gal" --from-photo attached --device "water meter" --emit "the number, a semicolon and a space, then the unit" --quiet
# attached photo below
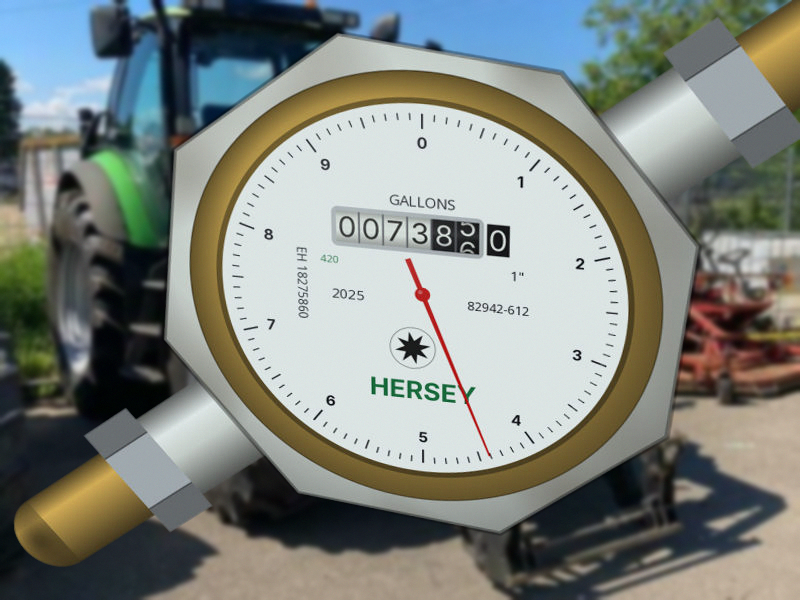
73854.4; gal
